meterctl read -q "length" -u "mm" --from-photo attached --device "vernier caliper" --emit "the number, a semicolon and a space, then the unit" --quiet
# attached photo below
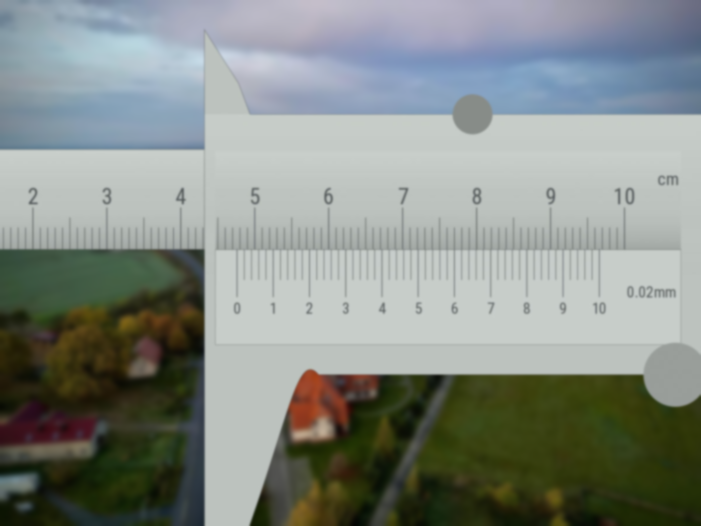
47.6; mm
